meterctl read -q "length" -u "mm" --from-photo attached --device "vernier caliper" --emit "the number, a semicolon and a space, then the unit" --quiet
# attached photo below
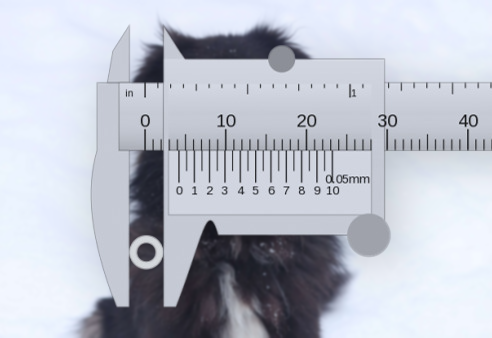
4.2; mm
